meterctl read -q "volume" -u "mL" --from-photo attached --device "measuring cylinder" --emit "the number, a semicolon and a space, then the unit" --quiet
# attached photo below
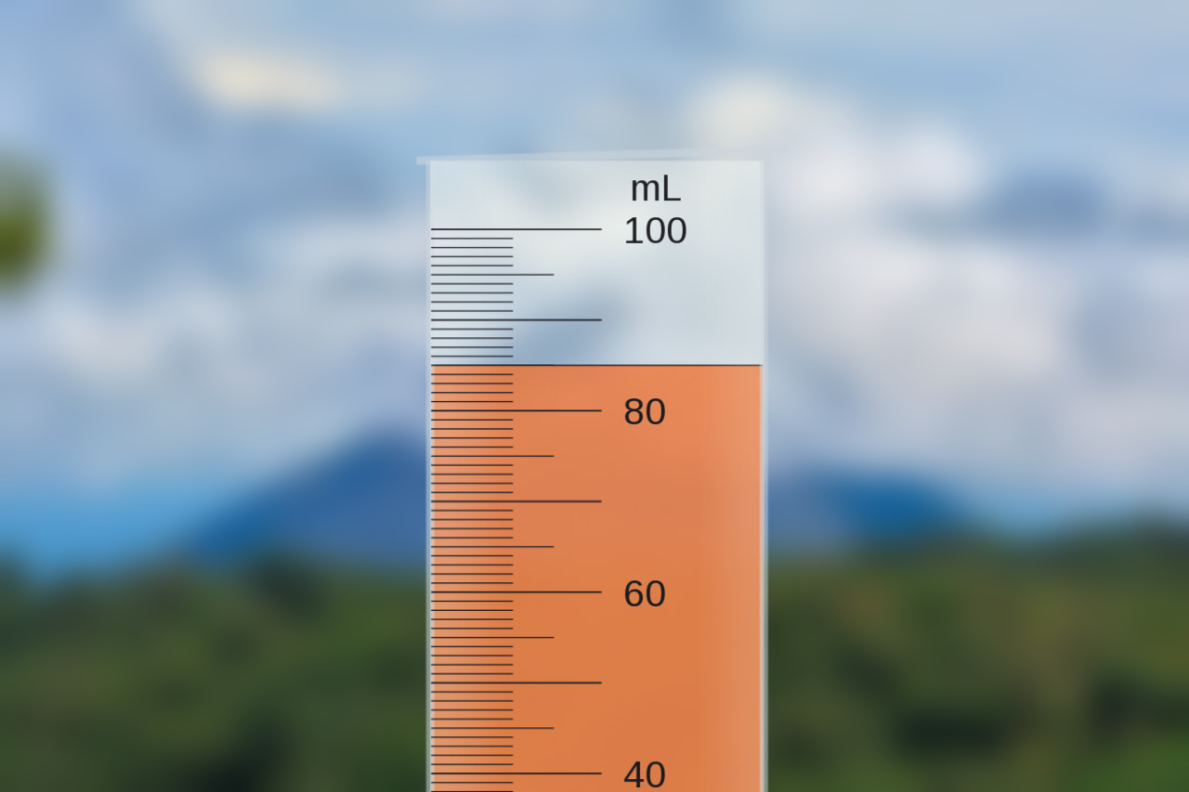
85; mL
